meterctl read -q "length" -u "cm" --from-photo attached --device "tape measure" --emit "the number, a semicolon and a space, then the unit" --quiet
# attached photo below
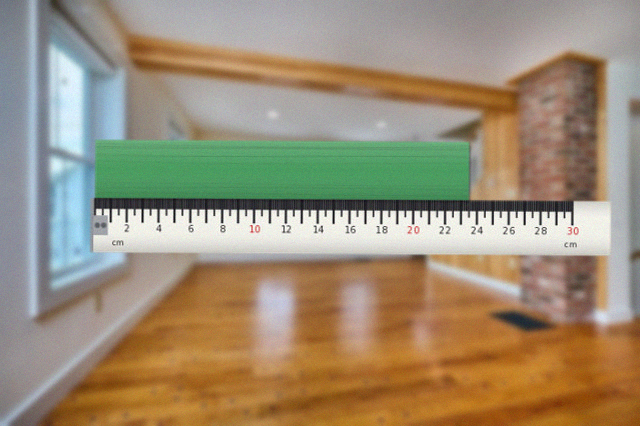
23.5; cm
